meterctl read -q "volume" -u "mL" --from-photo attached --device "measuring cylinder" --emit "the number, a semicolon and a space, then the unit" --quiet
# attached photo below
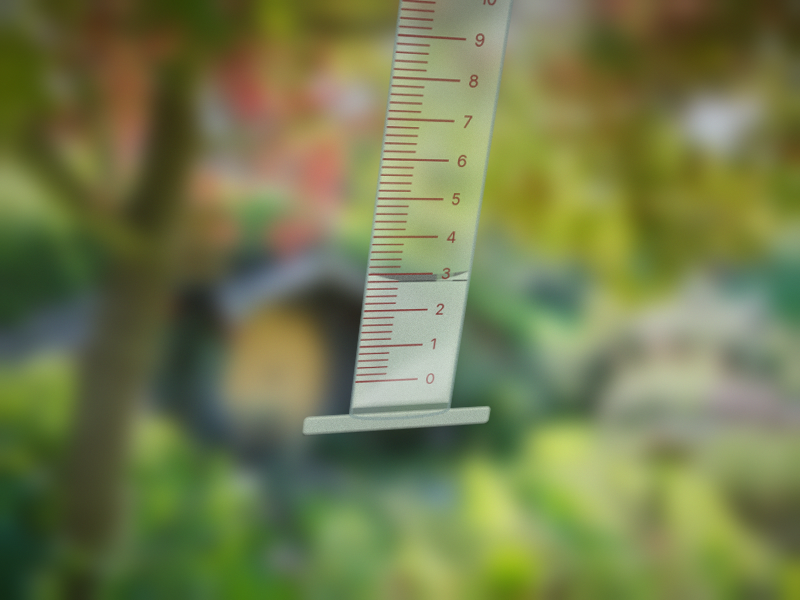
2.8; mL
